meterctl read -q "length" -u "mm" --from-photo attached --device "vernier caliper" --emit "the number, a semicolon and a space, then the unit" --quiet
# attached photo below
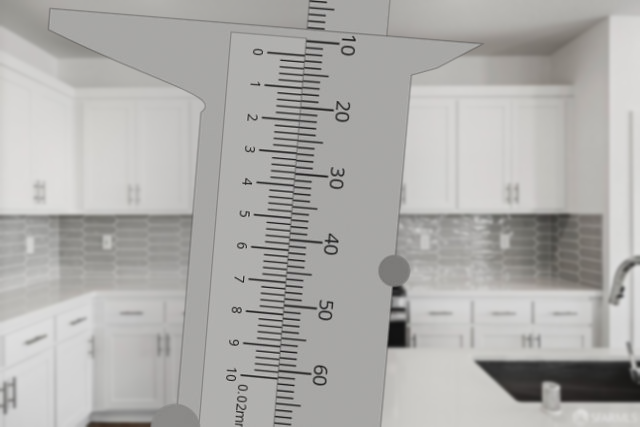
12.2; mm
